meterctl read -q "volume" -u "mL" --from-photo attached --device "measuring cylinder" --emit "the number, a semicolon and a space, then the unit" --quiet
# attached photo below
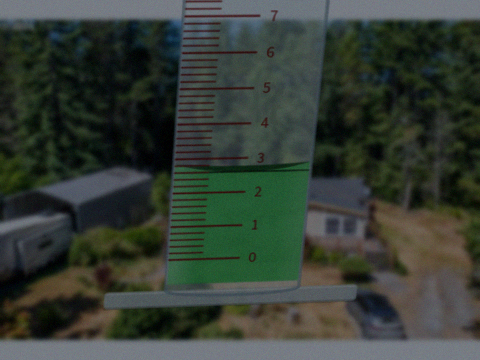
2.6; mL
